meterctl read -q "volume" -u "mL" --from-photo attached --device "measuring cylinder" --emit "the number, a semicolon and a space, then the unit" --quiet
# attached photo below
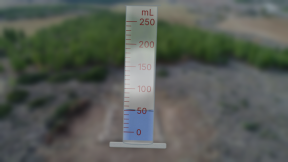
50; mL
